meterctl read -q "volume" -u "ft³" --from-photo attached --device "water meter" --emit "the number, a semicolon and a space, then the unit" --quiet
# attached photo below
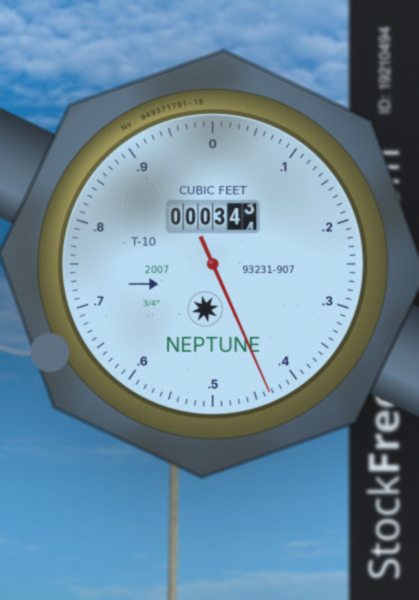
343.43; ft³
